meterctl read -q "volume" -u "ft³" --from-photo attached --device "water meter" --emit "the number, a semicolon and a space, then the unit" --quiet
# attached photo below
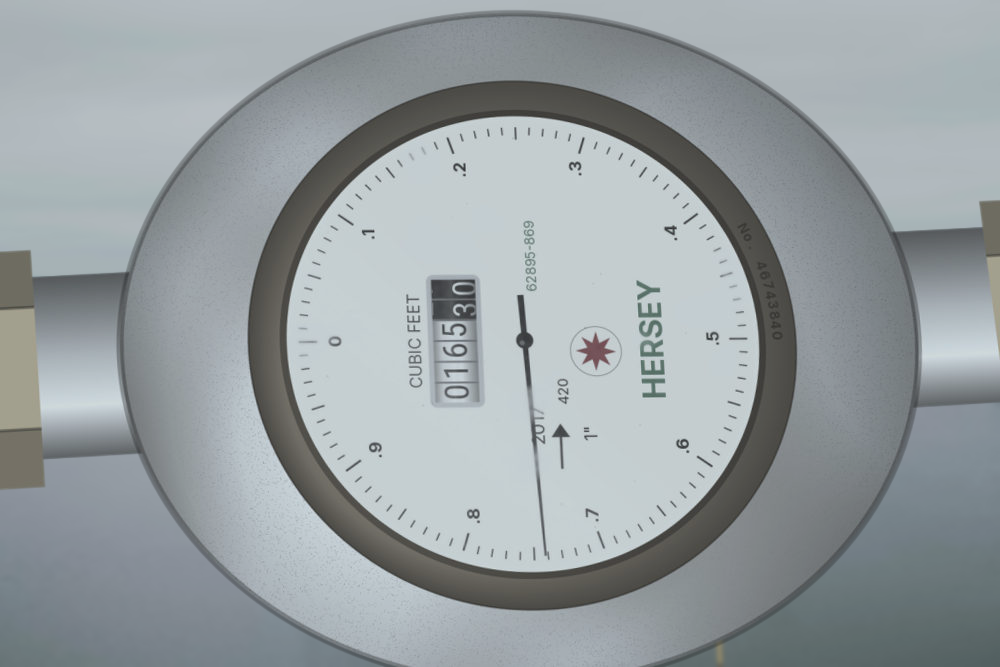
16529.74; ft³
